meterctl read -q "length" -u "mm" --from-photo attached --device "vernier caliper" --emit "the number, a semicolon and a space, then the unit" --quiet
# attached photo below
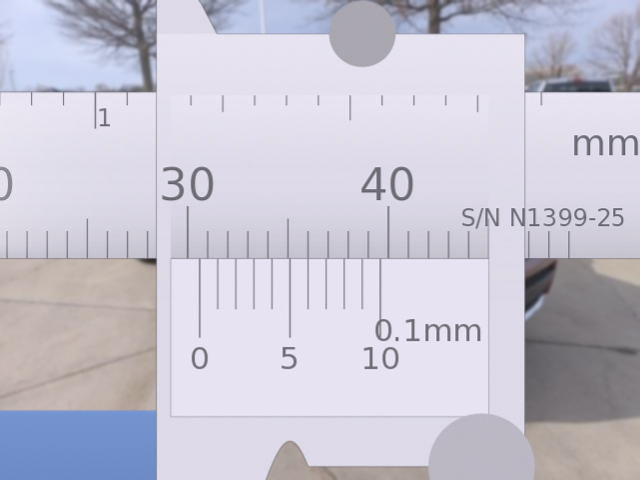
30.6; mm
